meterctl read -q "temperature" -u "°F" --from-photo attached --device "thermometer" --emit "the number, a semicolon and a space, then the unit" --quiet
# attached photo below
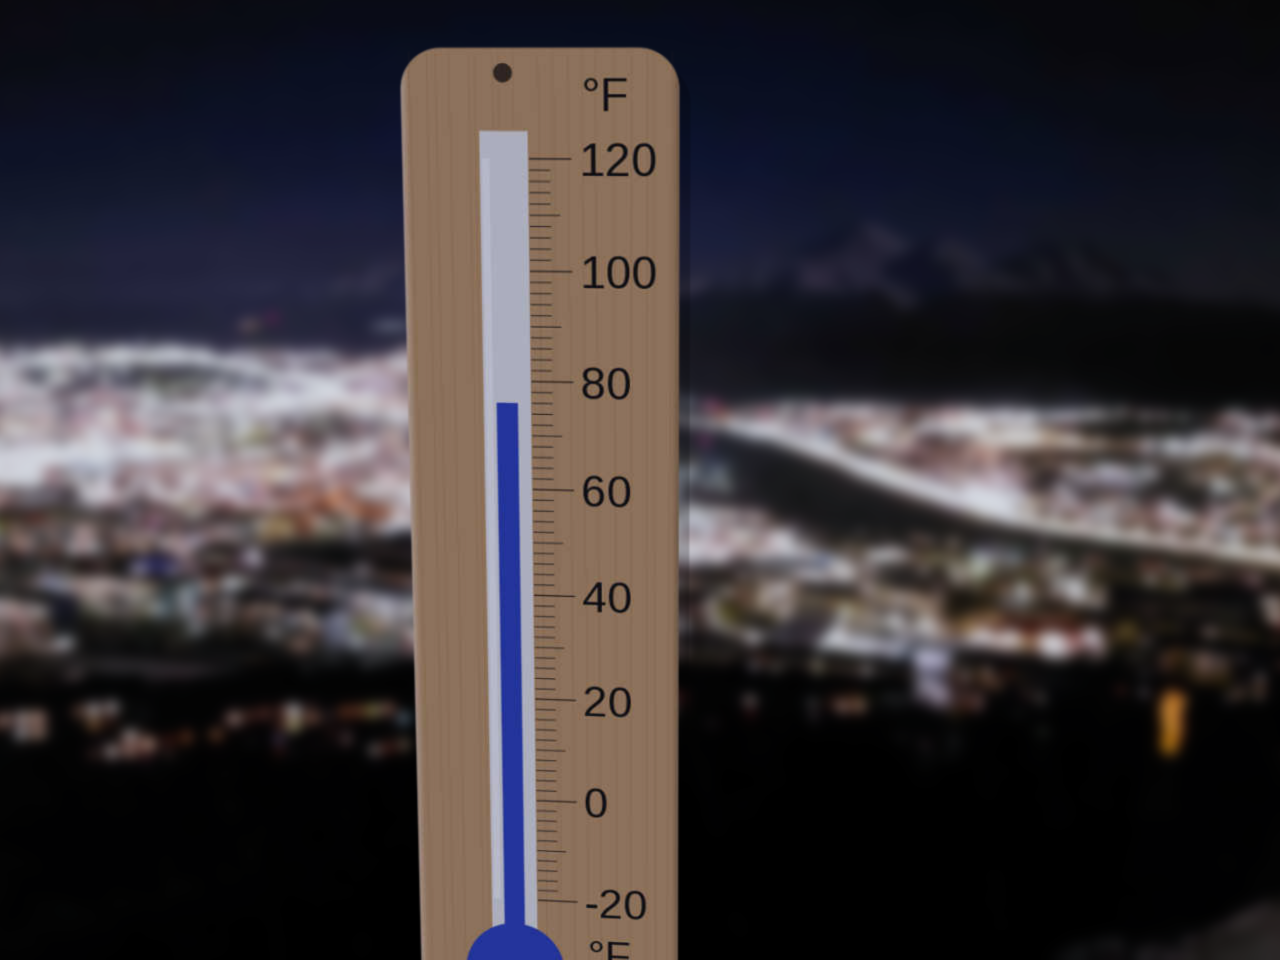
76; °F
